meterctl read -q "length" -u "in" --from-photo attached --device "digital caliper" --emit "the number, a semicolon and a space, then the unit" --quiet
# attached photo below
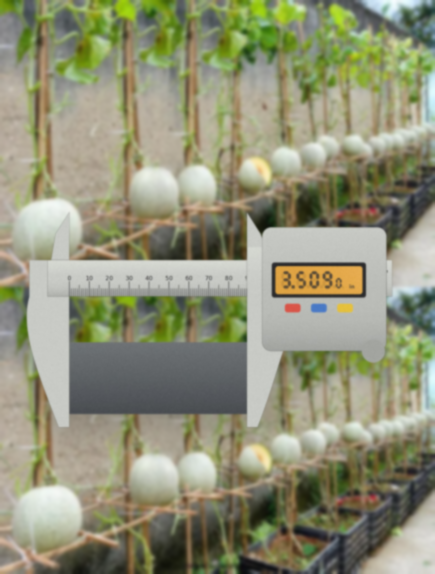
3.5090; in
